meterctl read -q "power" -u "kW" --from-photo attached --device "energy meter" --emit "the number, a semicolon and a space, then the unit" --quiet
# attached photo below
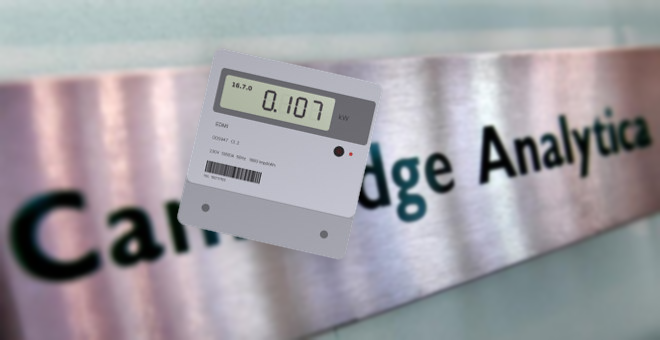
0.107; kW
